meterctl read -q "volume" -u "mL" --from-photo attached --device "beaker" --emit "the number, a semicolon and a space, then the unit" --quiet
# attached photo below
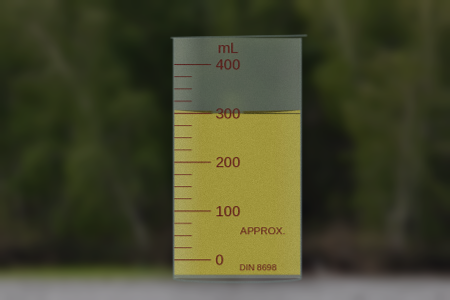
300; mL
